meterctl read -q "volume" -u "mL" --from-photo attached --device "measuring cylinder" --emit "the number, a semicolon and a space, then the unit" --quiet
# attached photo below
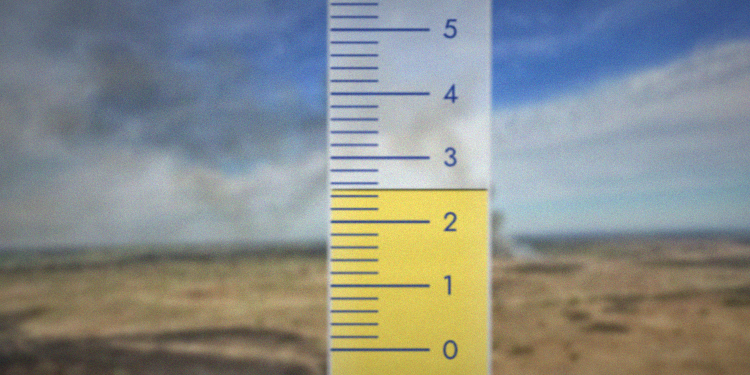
2.5; mL
